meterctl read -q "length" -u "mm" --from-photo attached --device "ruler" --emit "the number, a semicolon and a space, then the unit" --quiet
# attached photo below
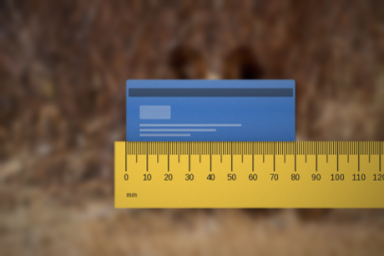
80; mm
